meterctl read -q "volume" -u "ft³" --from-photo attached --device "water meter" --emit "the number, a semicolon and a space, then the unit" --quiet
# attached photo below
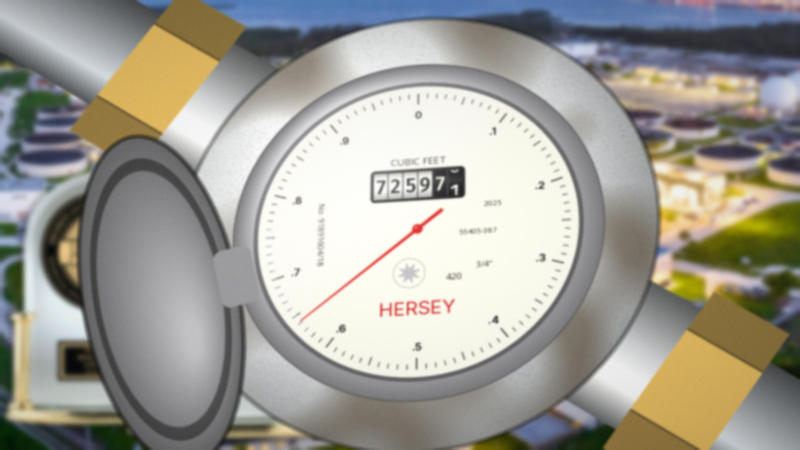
725970.64; ft³
